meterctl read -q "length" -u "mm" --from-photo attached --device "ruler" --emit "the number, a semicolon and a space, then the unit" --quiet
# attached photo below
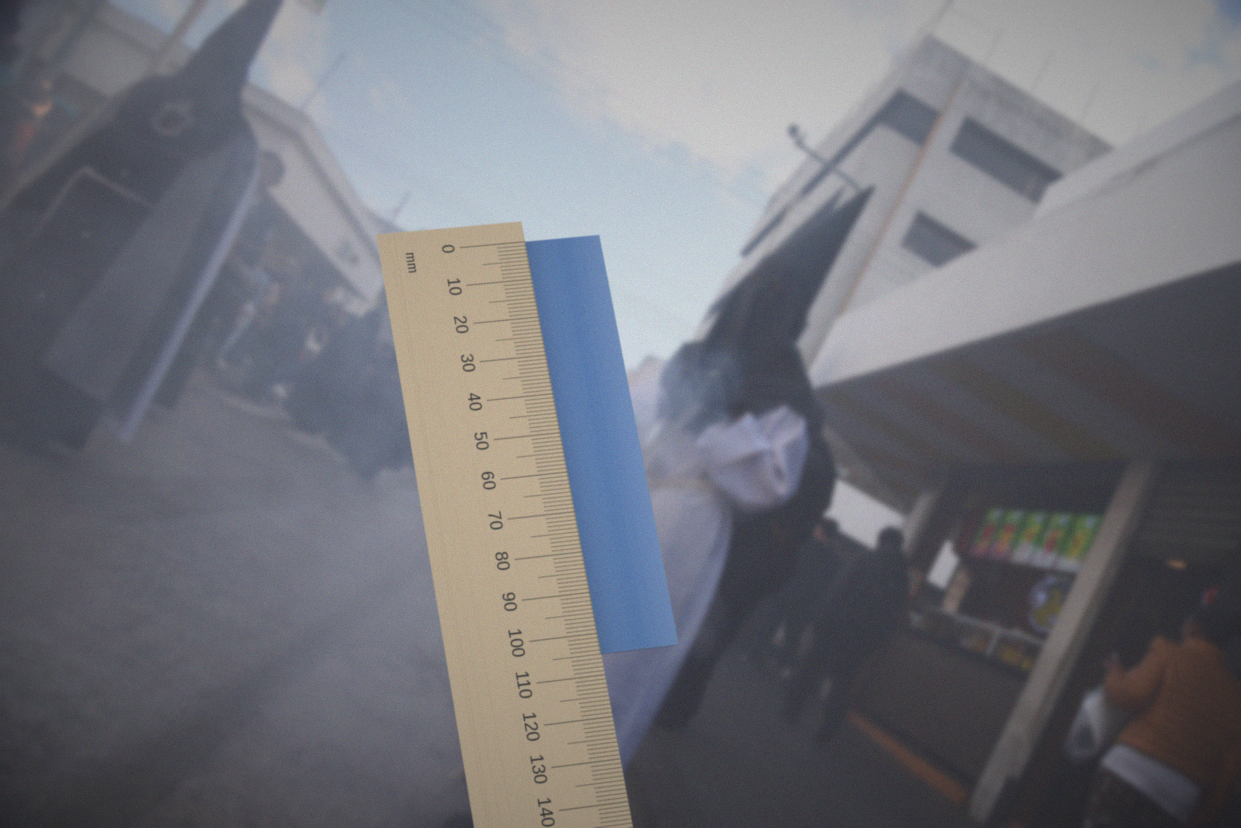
105; mm
